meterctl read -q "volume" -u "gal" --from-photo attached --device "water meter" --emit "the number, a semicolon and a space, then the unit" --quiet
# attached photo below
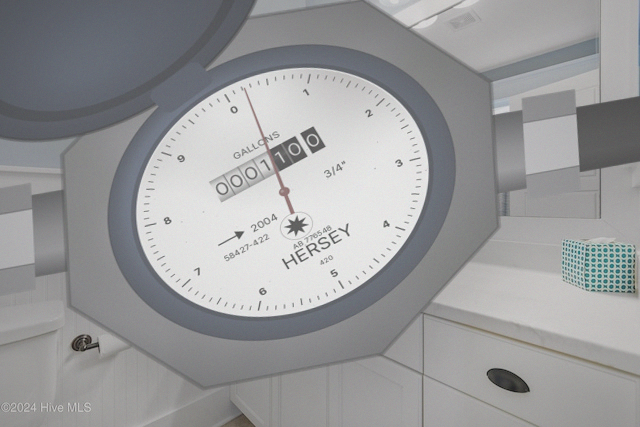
1100.2; gal
